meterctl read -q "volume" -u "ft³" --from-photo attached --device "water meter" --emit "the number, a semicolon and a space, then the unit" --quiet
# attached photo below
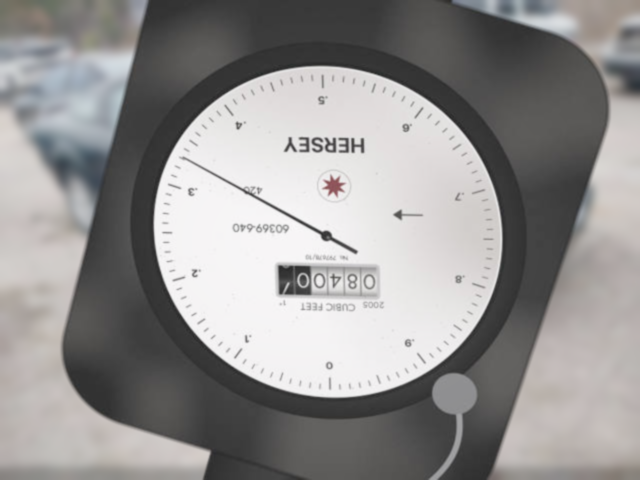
84007.33; ft³
